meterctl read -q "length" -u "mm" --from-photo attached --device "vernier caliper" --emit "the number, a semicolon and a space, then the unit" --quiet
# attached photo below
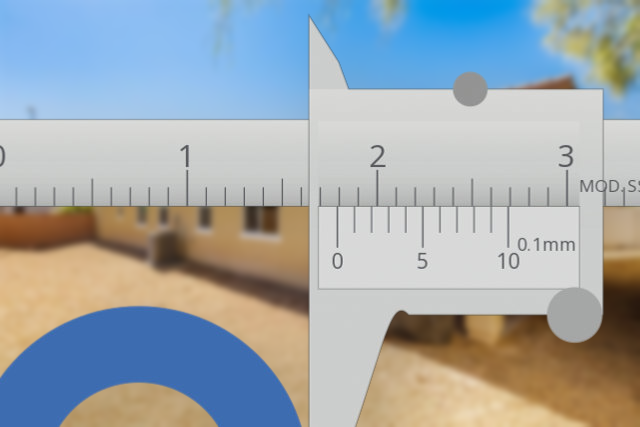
17.9; mm
